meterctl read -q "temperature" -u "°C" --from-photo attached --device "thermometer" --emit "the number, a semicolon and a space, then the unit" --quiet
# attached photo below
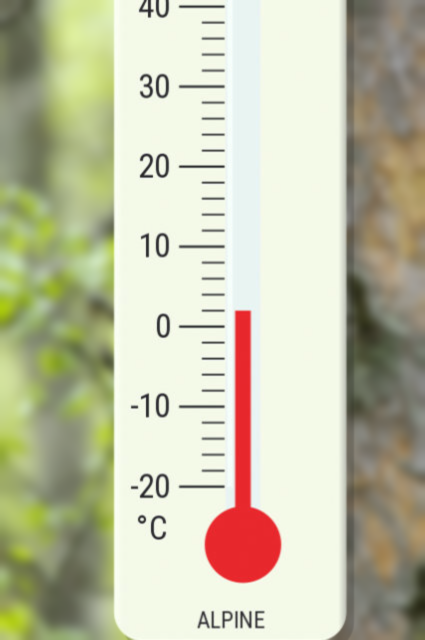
2; °C
